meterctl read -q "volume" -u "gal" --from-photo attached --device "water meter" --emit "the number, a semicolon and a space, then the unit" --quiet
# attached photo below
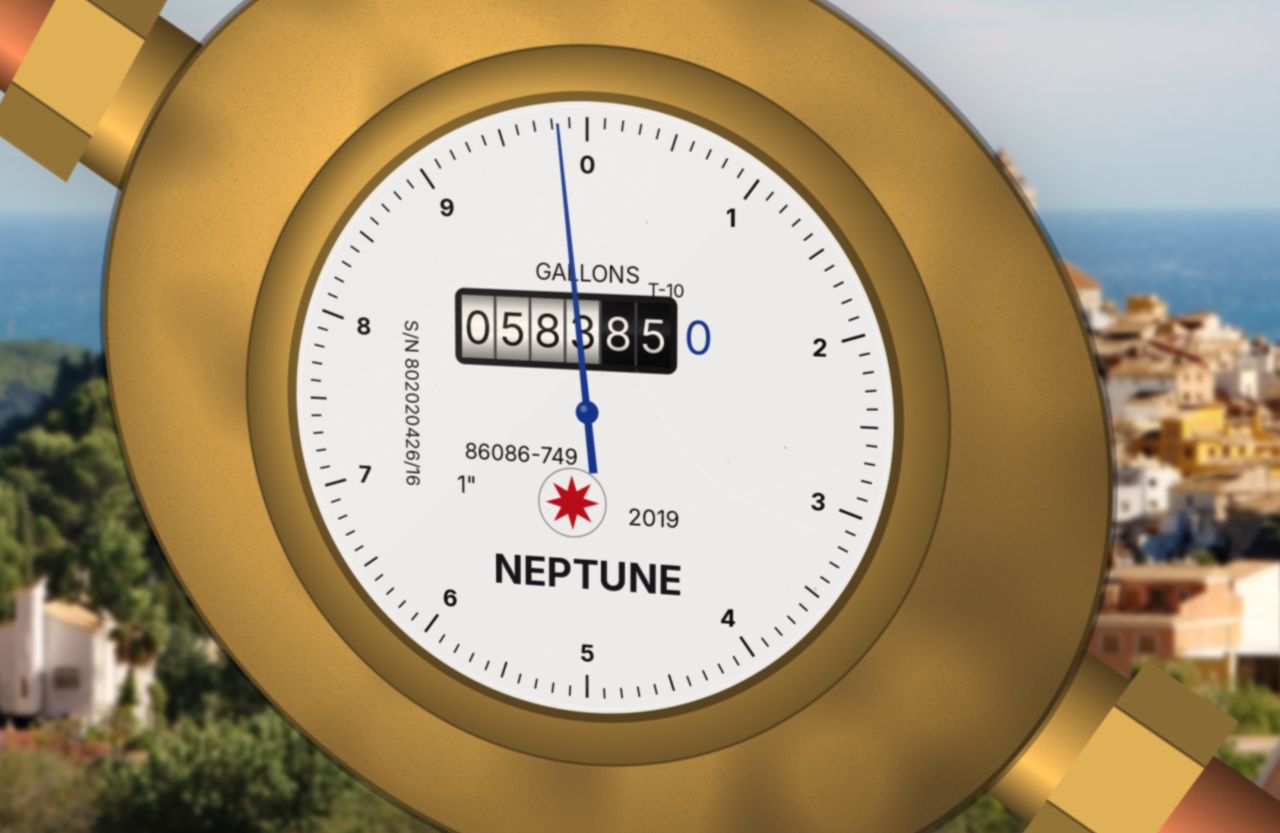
583849.8; gal
